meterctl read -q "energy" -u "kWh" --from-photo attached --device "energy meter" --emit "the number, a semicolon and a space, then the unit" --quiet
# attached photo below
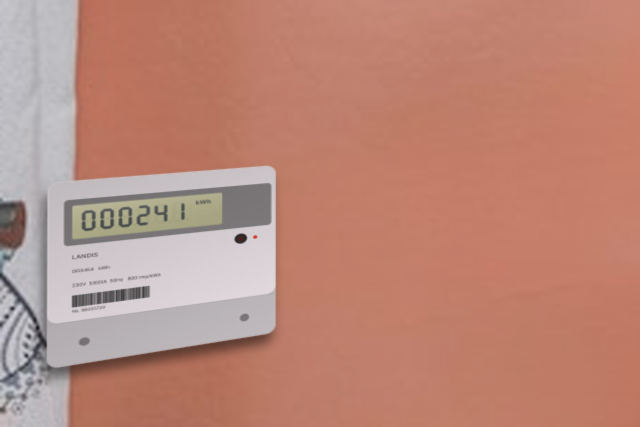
241; kWh
